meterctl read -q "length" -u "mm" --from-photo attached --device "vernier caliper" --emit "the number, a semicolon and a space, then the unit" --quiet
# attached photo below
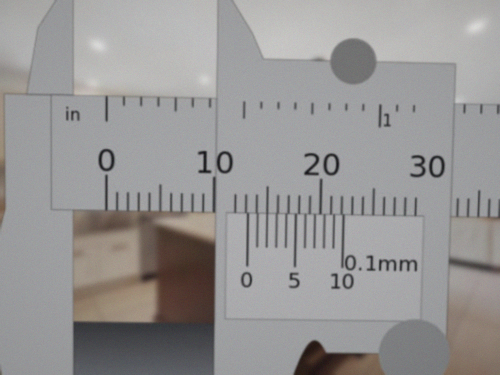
13.2; mm
